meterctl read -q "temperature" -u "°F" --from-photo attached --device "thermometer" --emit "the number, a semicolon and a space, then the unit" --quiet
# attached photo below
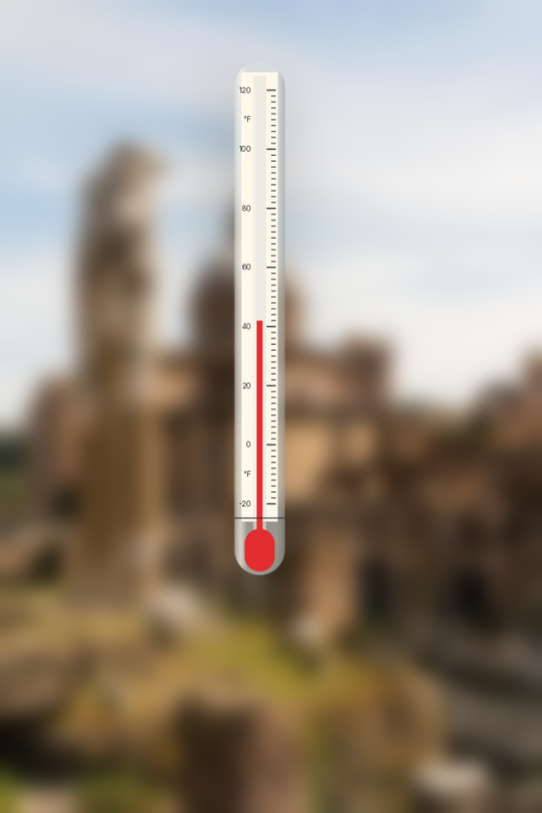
42; °F
